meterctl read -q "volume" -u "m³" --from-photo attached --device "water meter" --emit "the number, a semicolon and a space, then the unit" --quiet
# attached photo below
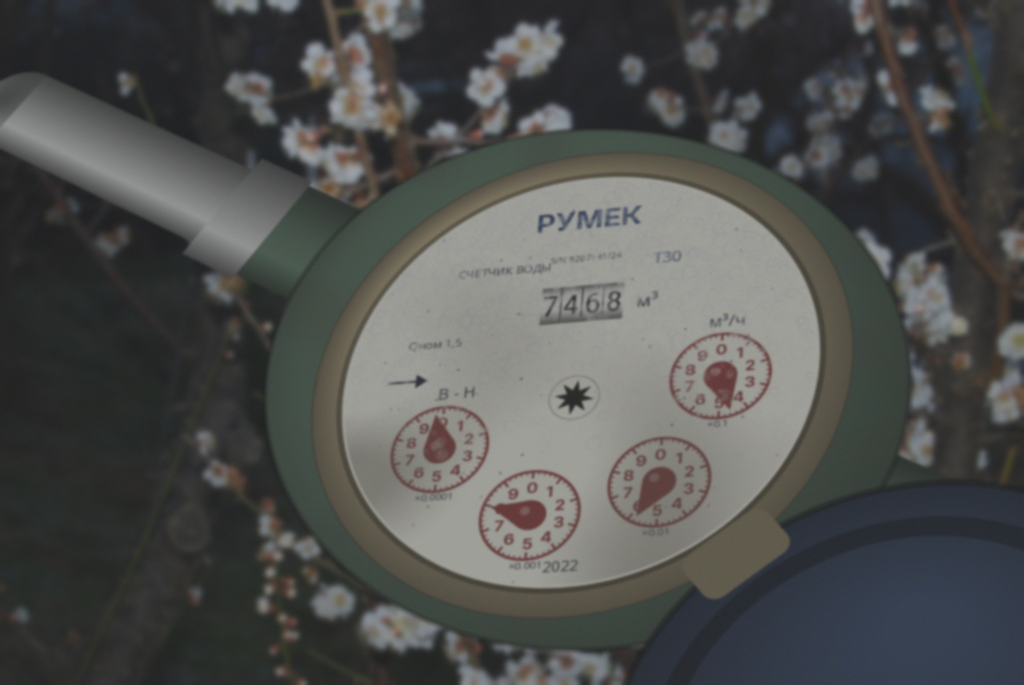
7468.4579; m³
